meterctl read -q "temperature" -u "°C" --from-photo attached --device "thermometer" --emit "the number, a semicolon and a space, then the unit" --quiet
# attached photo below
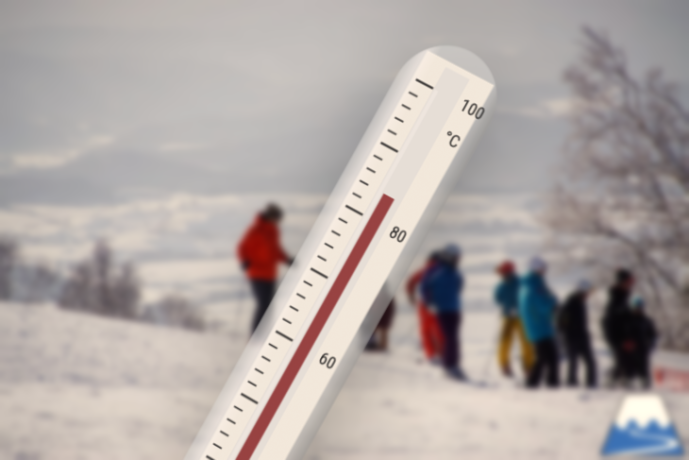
84; °C
